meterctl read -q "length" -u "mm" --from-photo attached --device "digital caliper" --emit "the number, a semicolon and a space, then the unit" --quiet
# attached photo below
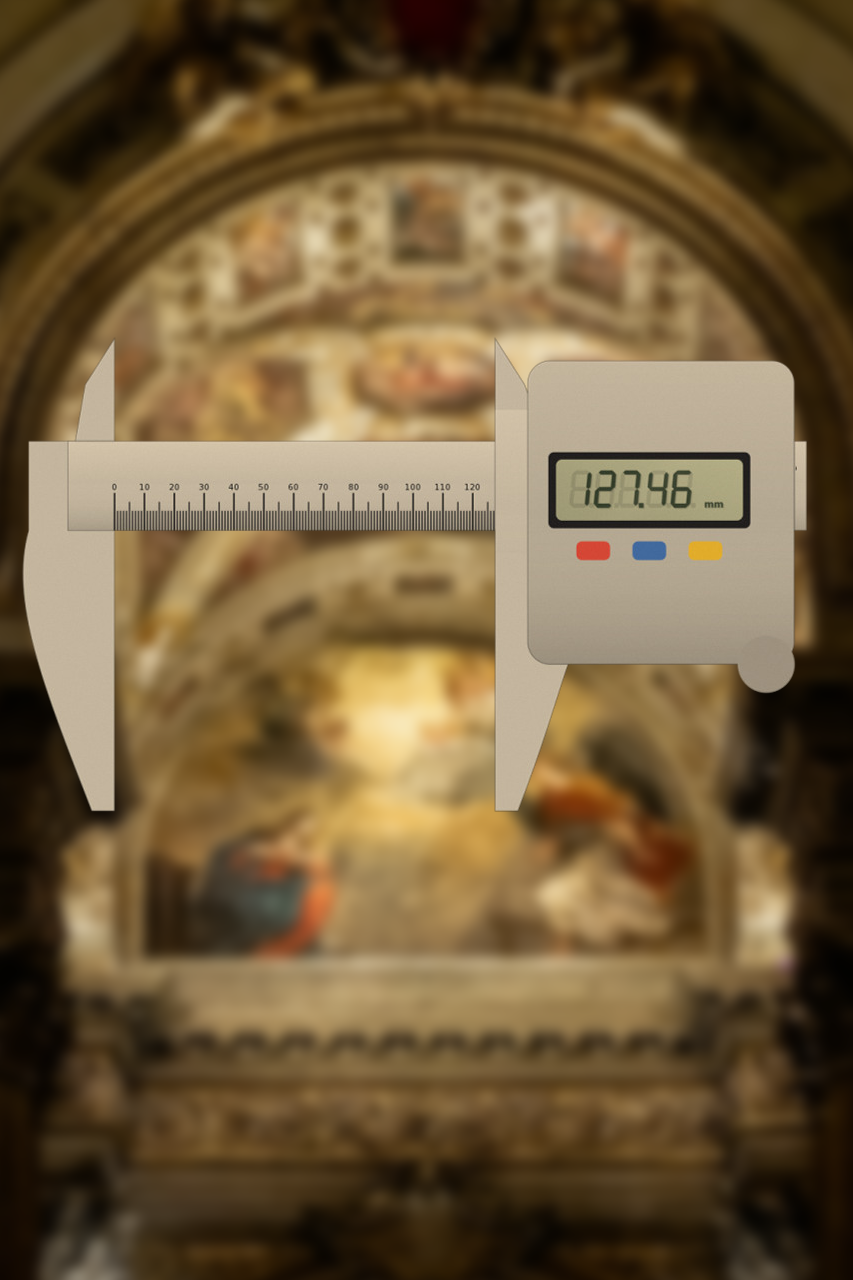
127.46; mm
